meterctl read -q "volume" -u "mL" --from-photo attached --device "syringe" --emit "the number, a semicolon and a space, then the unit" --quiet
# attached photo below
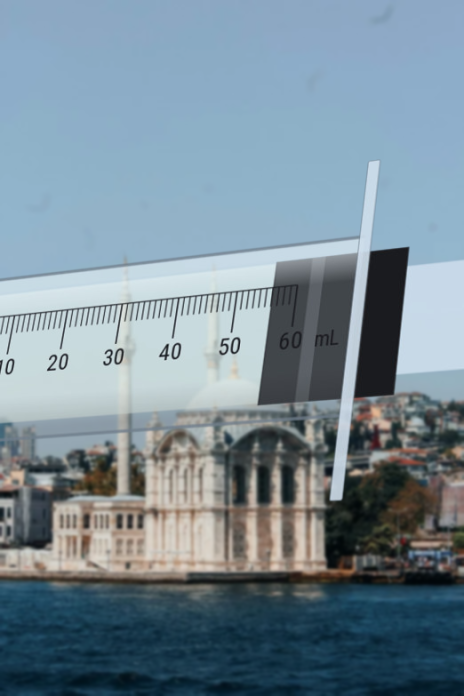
56; mL
